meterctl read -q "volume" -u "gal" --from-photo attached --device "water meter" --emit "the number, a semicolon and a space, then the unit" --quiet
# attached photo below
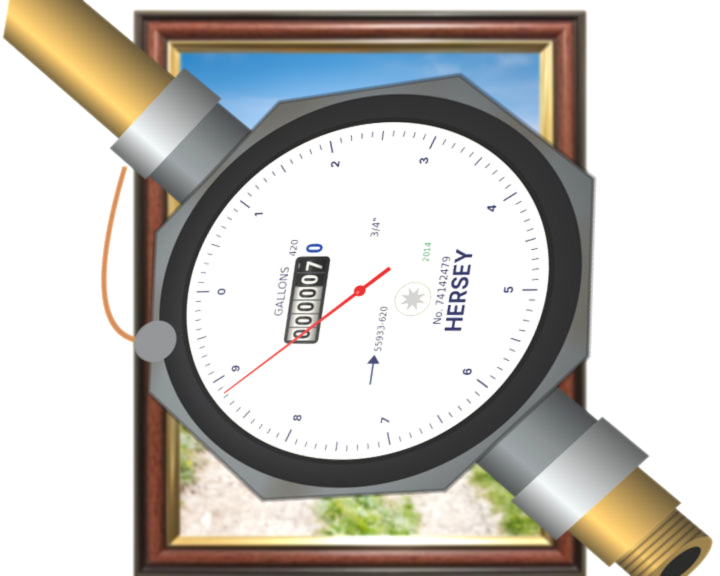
68.8; gal
